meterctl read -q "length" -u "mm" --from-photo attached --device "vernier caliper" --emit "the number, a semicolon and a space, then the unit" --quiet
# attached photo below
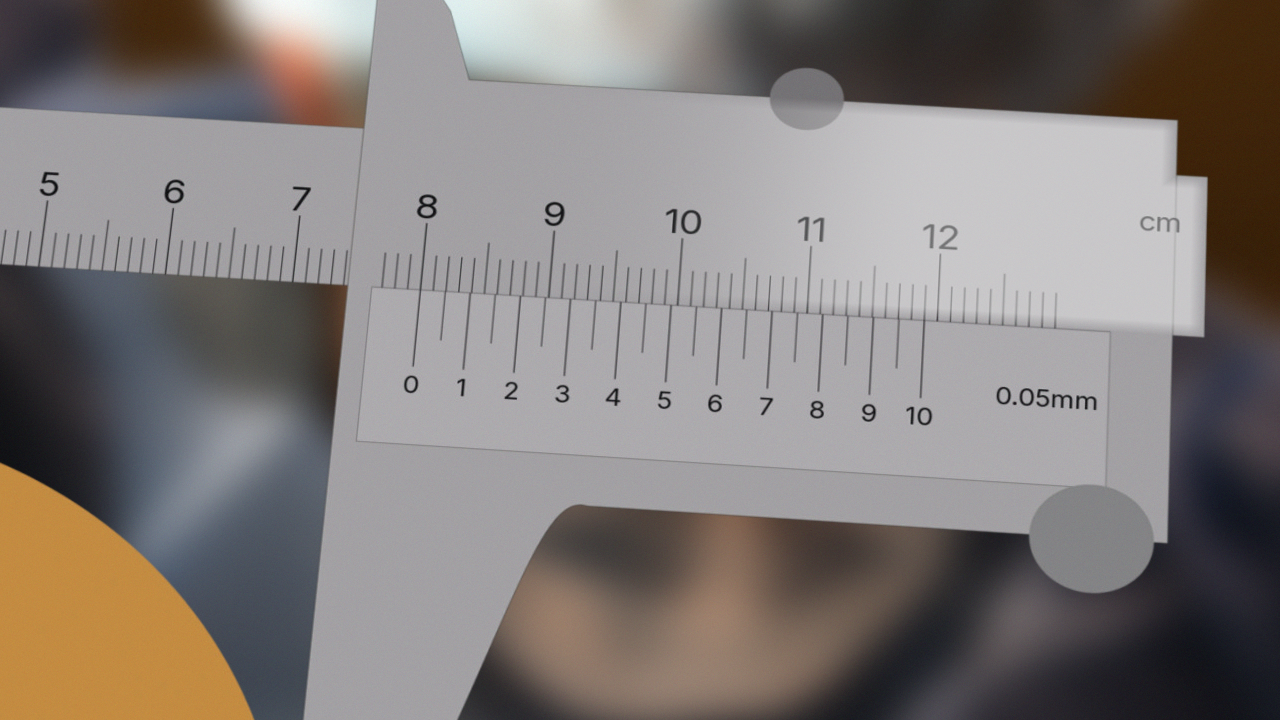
80.0; mm
